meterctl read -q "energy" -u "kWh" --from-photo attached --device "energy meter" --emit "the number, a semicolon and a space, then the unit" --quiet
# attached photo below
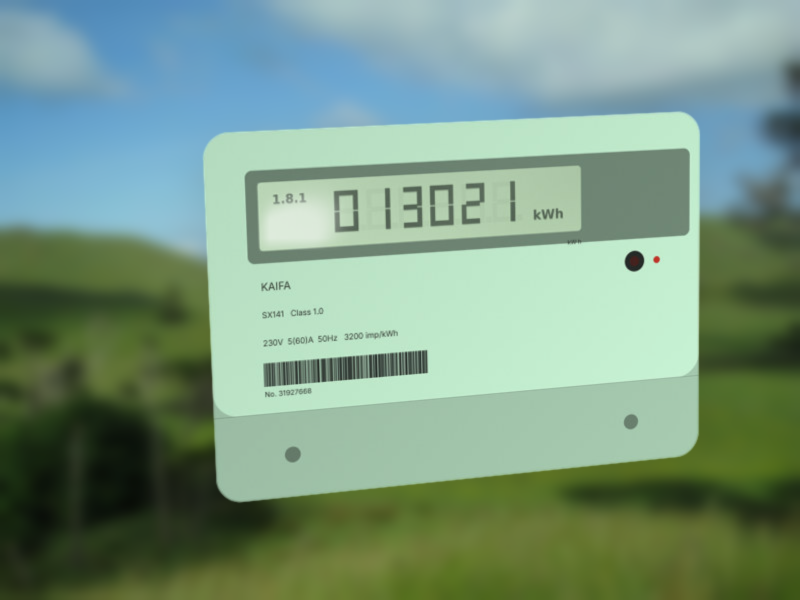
13021; kWh
